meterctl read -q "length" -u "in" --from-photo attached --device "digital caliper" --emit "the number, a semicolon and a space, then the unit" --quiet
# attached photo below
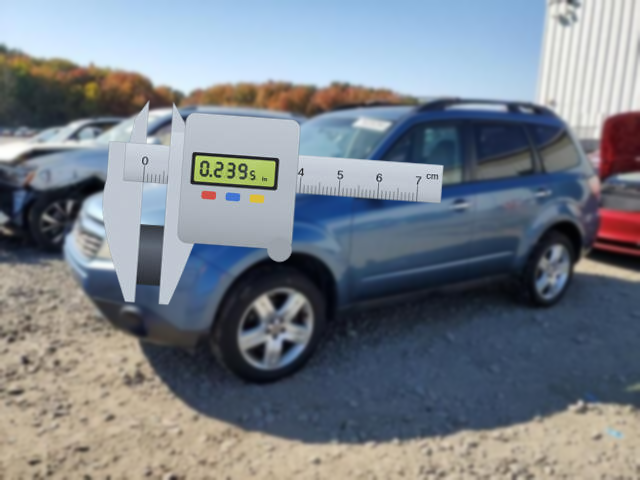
0.2395; in
